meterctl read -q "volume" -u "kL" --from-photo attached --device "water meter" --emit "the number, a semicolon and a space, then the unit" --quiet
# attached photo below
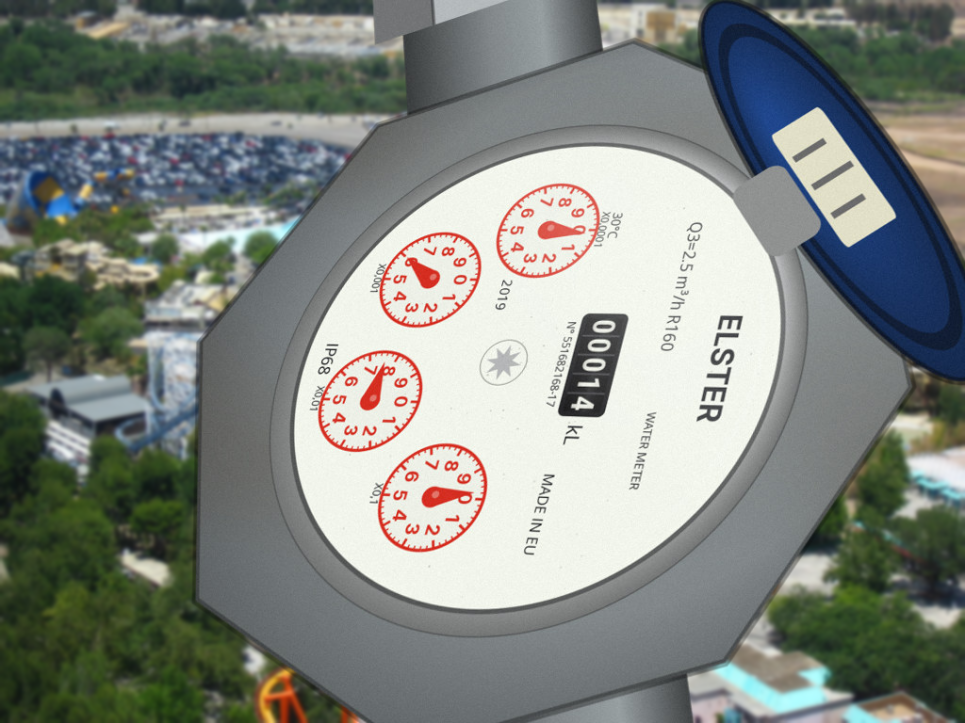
13.9760; kL
